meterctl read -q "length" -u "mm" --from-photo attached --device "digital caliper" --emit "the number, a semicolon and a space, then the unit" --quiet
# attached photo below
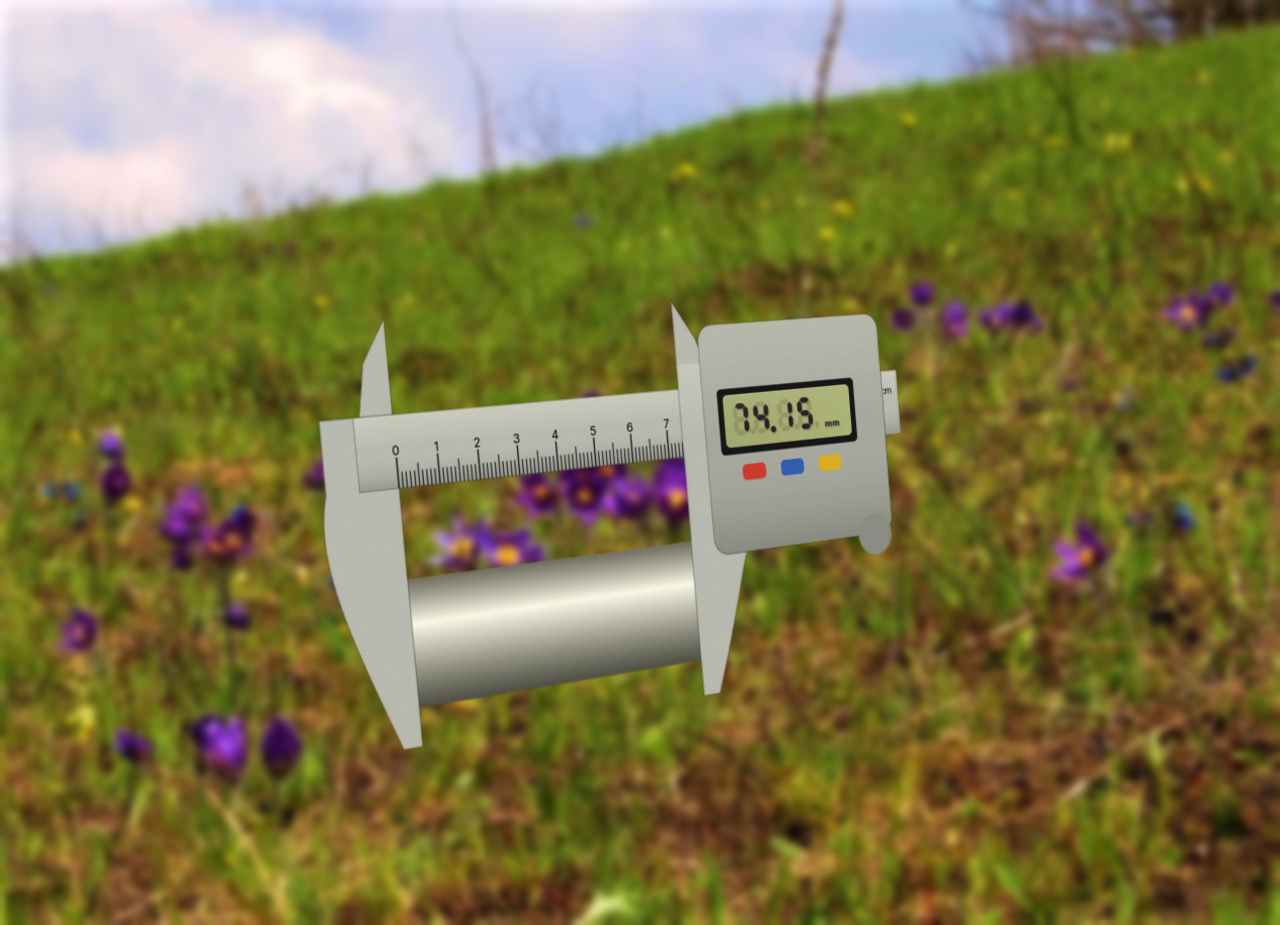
74.15; mm
